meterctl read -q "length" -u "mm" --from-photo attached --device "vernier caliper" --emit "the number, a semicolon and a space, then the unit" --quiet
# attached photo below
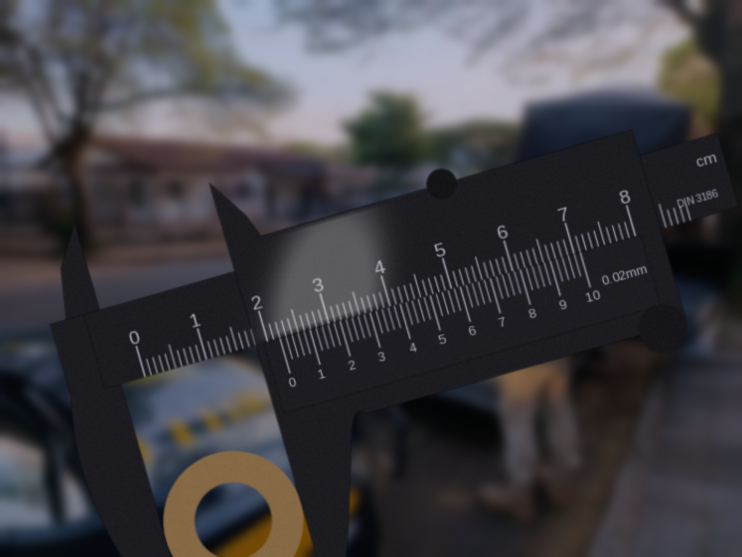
22.0; mm
